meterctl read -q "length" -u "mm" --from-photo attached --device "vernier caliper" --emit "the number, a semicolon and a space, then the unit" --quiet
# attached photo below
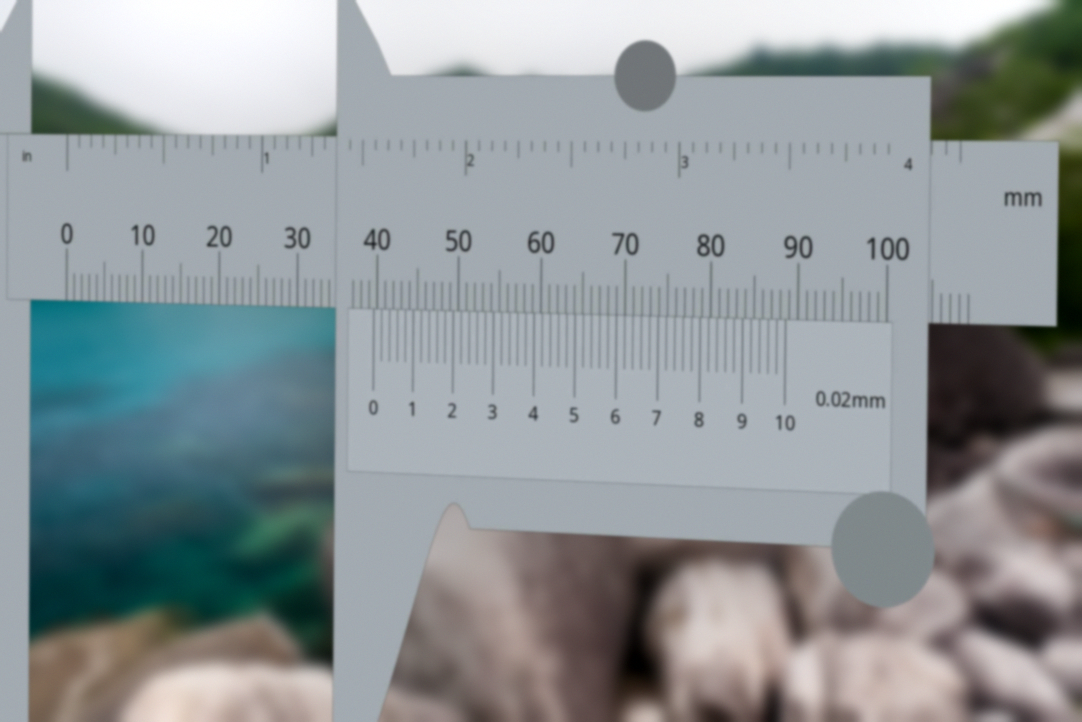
39.6; mm
